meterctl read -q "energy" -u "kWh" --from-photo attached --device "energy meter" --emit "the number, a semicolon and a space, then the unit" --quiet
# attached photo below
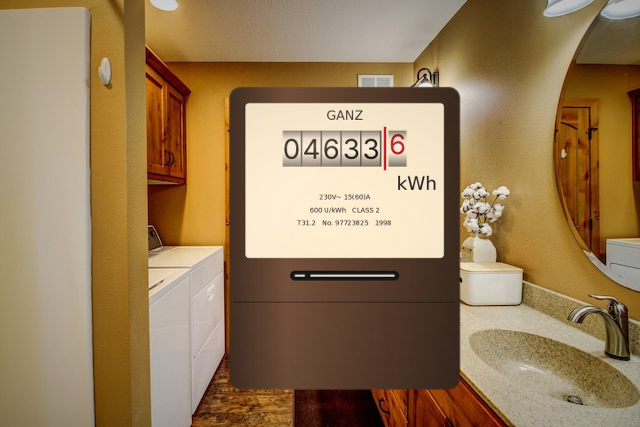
4633.6; kWh
